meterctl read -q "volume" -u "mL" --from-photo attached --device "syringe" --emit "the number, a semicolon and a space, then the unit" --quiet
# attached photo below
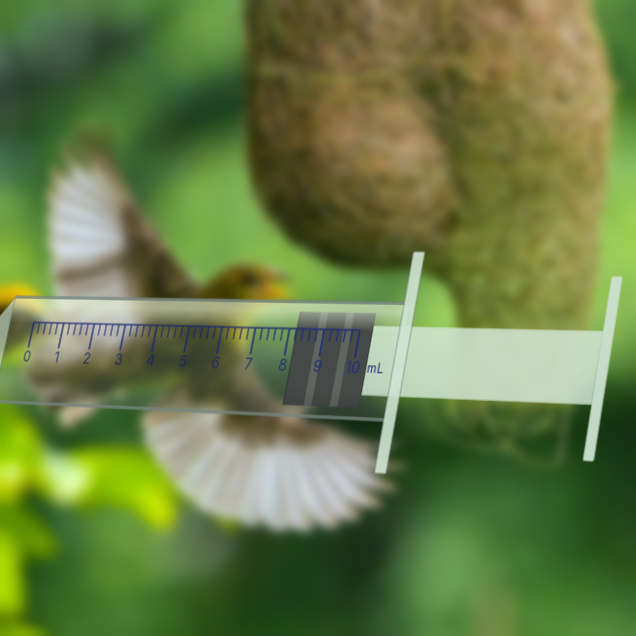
8.2; mL
